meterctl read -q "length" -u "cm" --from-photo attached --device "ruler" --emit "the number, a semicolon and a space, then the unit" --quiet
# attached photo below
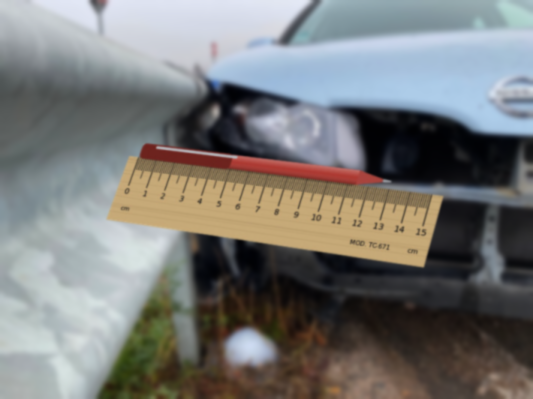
13; cm
